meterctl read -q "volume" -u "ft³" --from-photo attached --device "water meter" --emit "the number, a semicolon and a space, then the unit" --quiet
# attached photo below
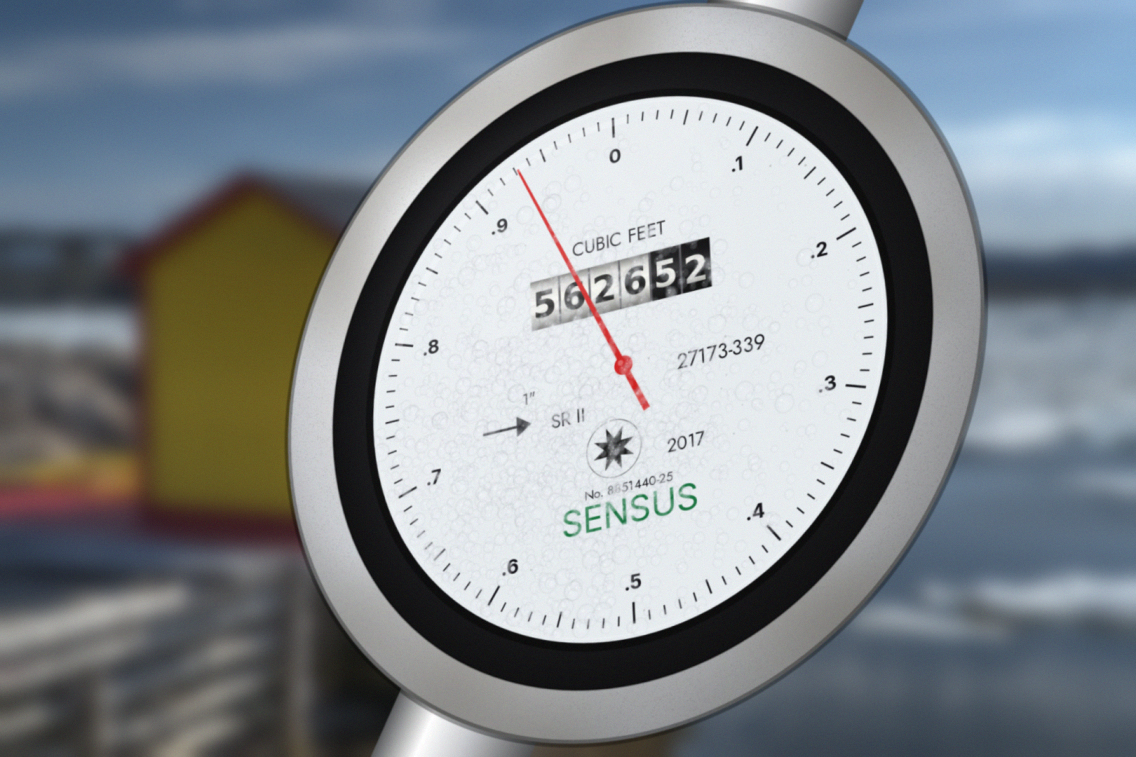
562651.93; ft³
